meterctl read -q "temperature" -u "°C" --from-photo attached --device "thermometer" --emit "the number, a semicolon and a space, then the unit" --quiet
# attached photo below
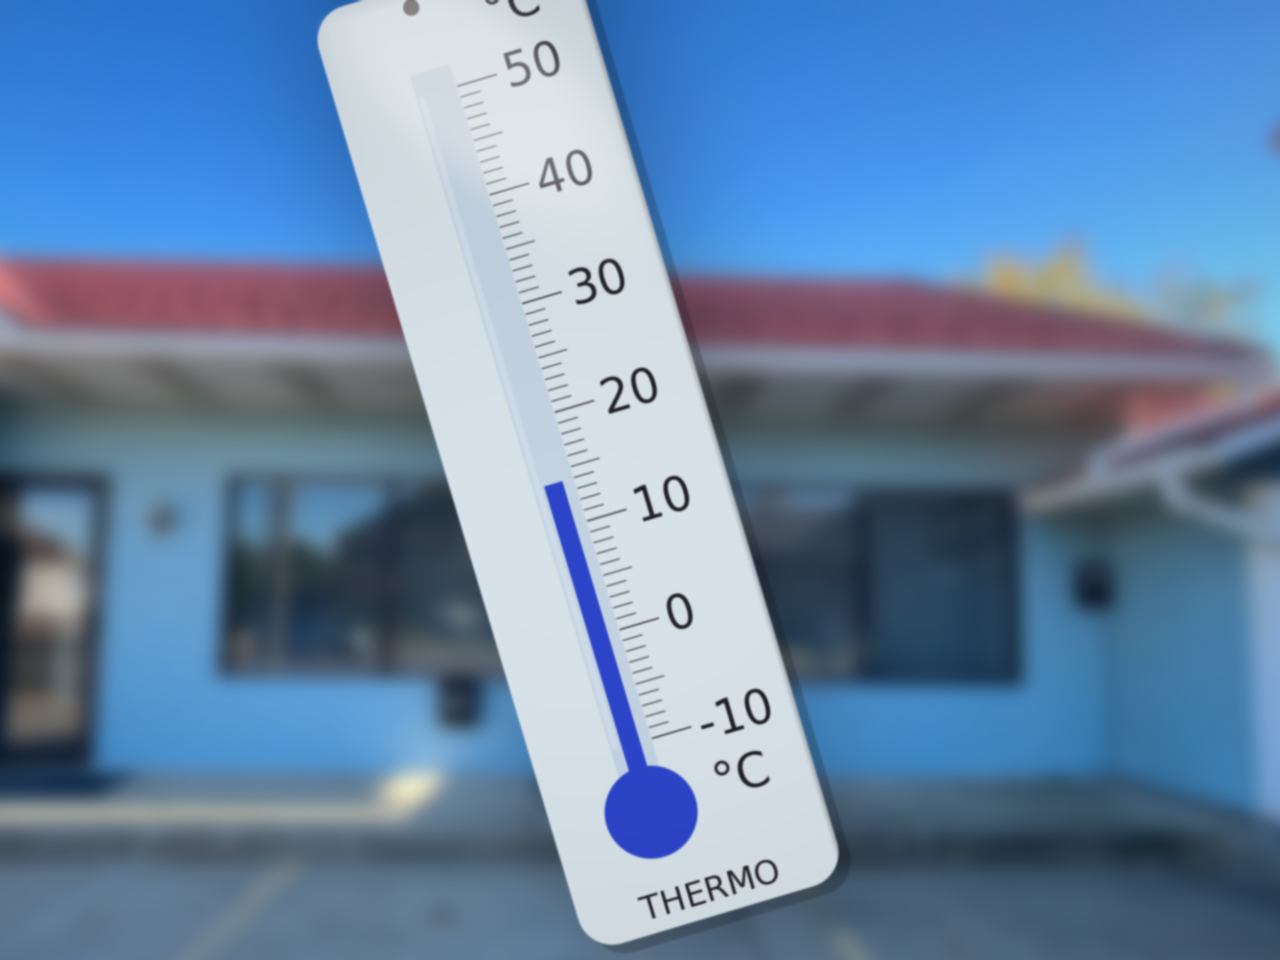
14; °C
